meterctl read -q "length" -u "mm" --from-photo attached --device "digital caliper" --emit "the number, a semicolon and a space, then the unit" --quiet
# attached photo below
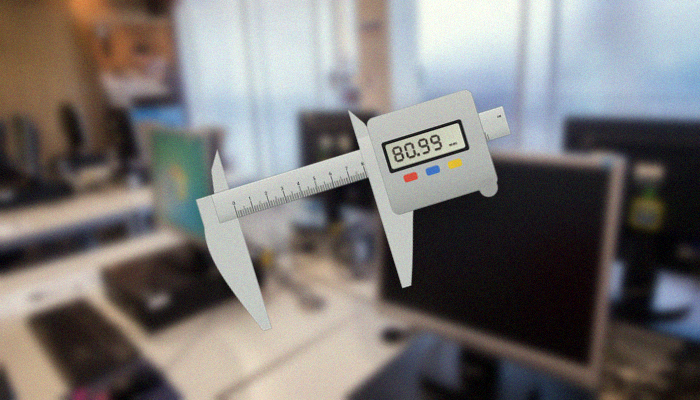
80.99; mm
